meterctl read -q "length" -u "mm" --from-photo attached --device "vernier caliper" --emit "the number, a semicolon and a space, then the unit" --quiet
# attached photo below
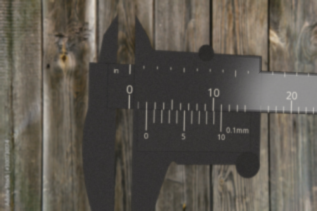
2.0; mm
